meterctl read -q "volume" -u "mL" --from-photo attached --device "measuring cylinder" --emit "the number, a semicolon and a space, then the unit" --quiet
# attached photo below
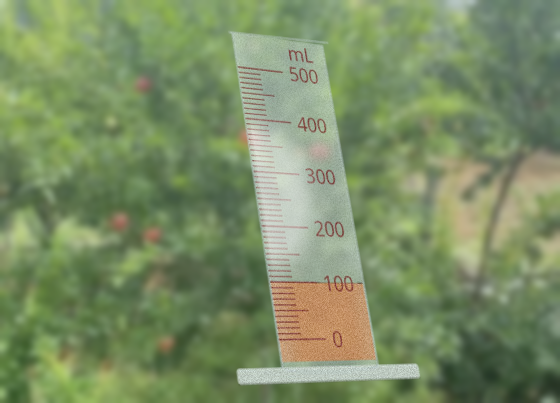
100; mL
